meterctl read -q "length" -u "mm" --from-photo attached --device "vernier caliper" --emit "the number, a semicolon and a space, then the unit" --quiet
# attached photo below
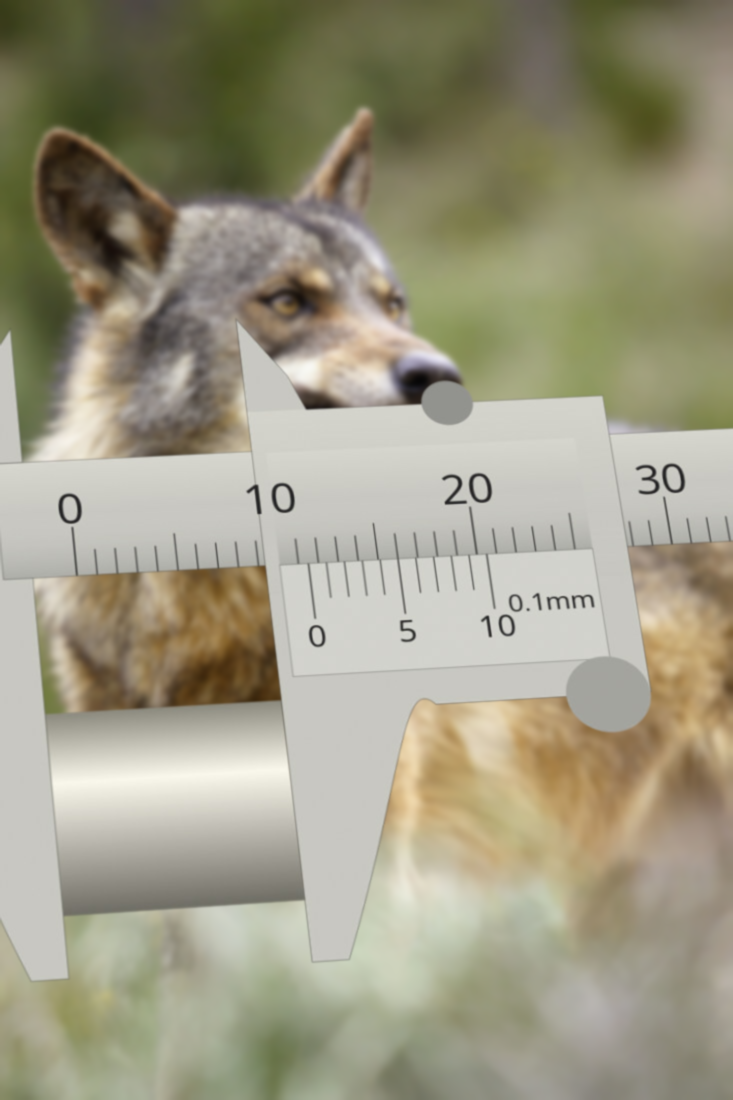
11.5; mm
